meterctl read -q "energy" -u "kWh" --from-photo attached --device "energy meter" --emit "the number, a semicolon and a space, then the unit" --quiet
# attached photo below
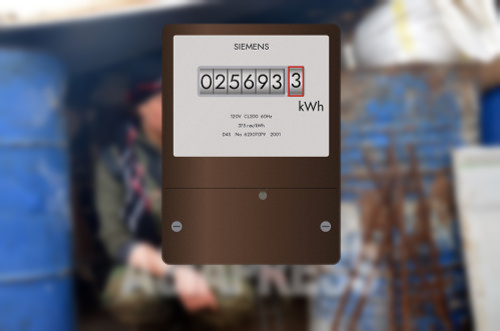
25693.3; kWh
